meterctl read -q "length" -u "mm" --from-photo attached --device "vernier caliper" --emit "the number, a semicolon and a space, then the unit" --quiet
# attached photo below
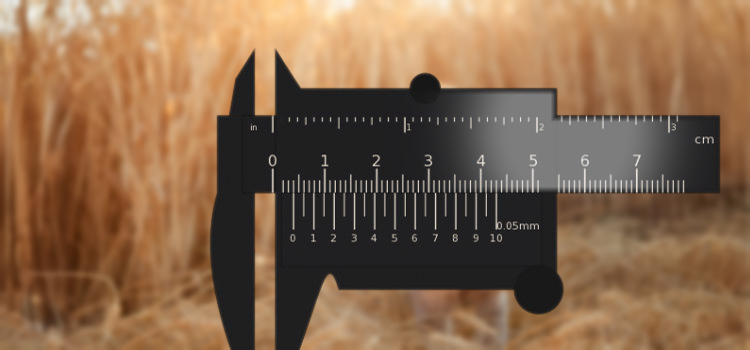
4.0; mm
